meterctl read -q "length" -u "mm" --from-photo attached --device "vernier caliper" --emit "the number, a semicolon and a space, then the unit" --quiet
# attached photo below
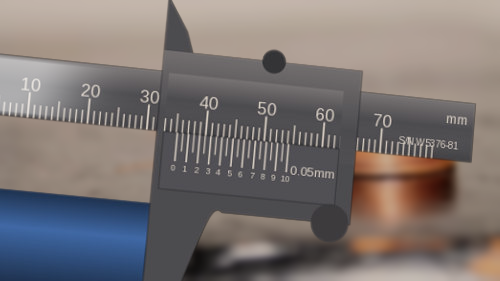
35.2; mm
